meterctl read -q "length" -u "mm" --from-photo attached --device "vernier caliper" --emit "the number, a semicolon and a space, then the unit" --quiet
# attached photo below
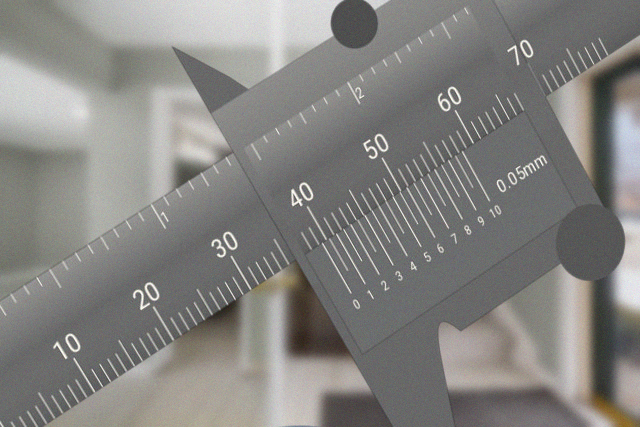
39.4; mm
